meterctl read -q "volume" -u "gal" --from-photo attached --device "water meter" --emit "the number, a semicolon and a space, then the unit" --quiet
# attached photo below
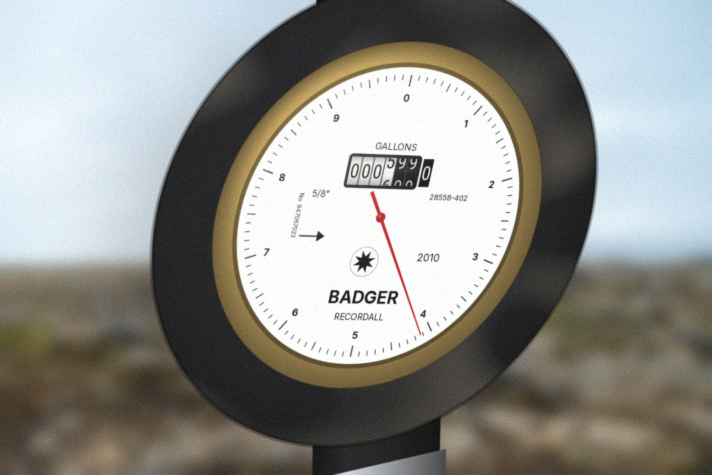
5994.1; gal
